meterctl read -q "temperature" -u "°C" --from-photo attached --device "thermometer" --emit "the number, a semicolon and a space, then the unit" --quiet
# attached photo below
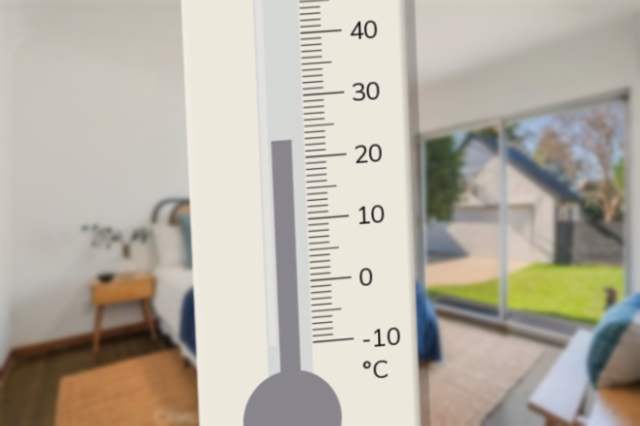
23; °C
